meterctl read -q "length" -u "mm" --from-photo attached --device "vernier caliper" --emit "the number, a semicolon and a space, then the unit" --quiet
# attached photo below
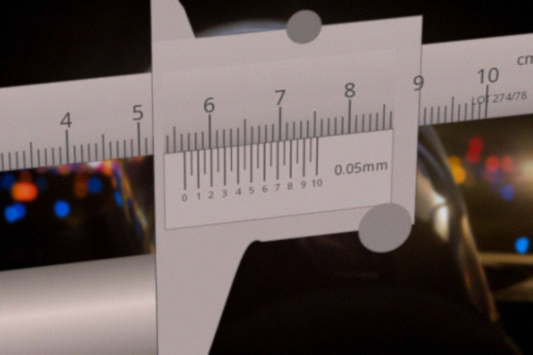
56.4; mm
